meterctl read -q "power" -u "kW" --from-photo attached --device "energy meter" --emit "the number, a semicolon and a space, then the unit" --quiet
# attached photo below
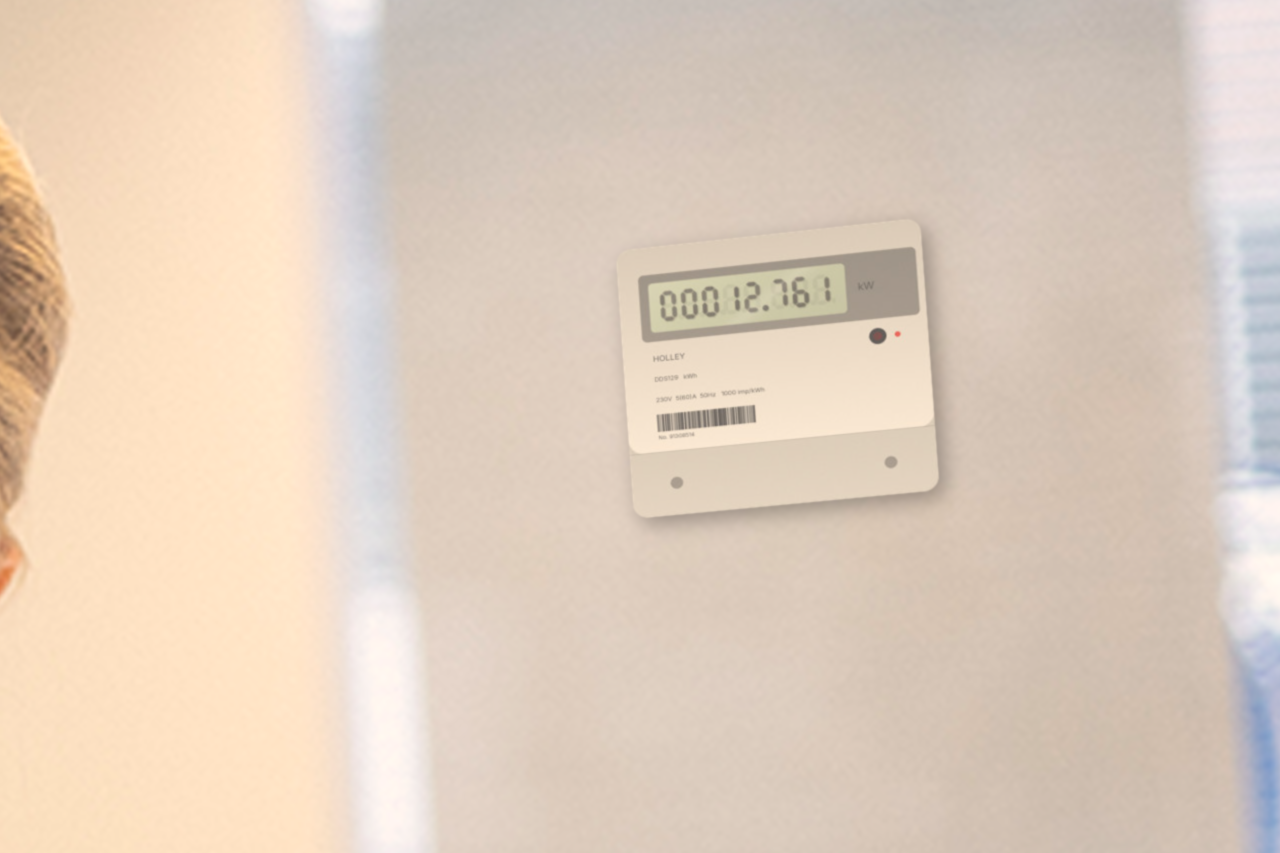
12.761; kW
